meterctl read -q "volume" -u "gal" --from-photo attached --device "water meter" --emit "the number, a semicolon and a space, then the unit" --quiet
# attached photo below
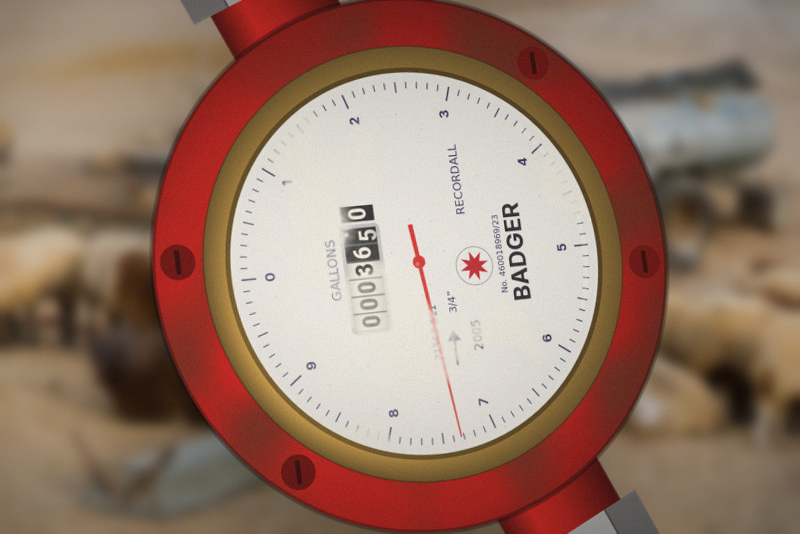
3647.3; gal
